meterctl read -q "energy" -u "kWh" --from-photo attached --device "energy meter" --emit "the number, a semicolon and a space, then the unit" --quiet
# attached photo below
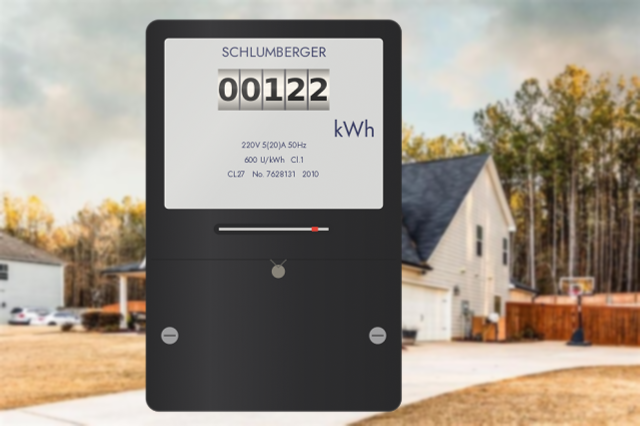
122; kWh
